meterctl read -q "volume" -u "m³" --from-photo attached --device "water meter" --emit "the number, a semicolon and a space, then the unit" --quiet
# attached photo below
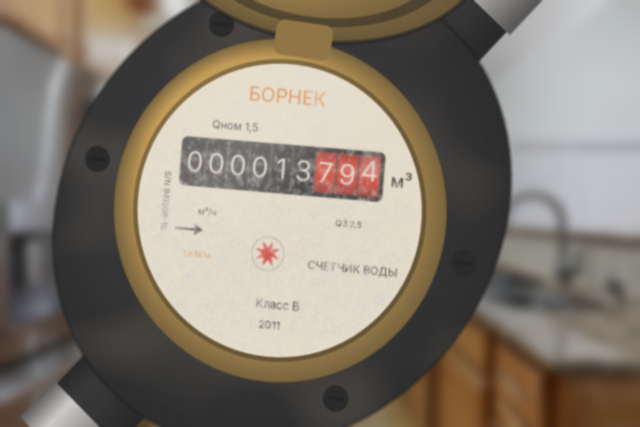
13.794; m³
